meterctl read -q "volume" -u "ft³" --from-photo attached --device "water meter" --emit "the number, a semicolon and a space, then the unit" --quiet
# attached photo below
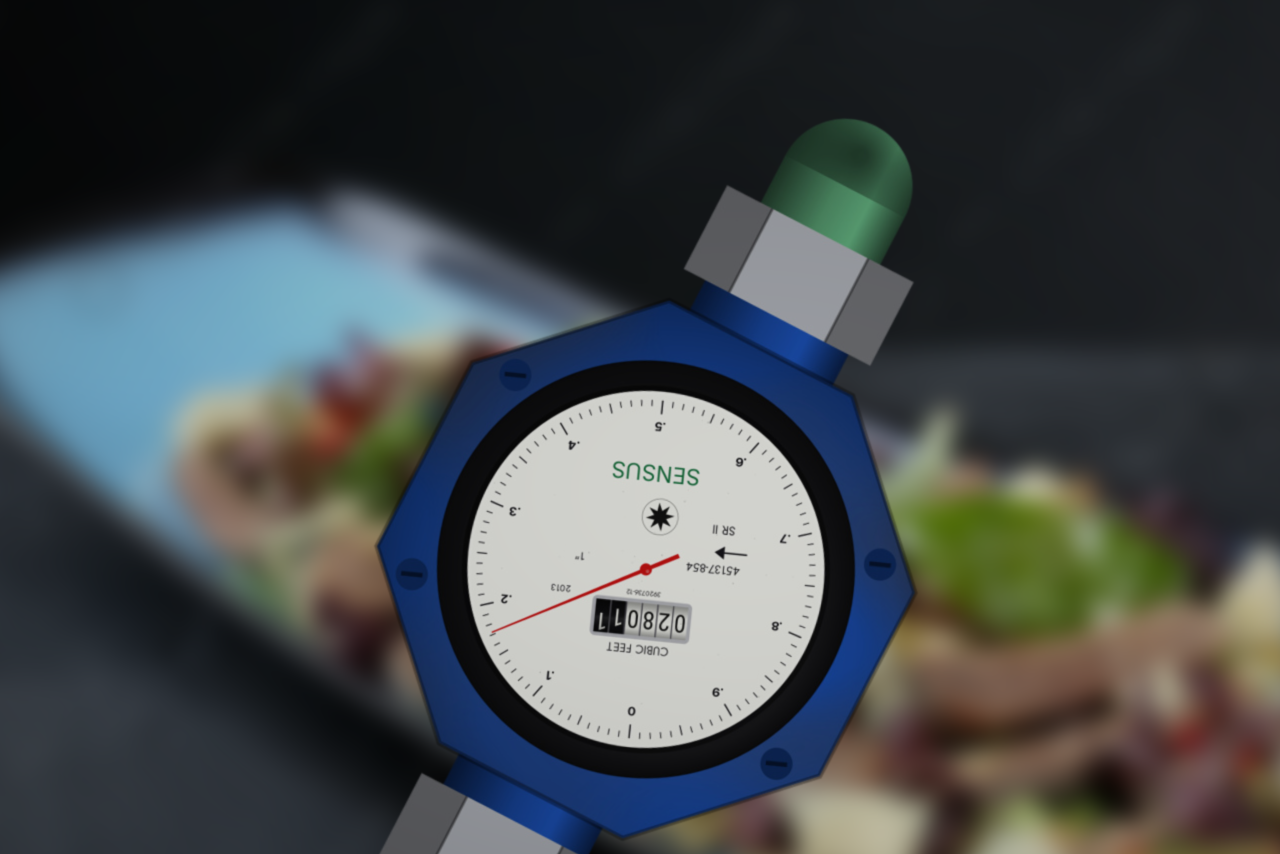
28011.17; ft³
